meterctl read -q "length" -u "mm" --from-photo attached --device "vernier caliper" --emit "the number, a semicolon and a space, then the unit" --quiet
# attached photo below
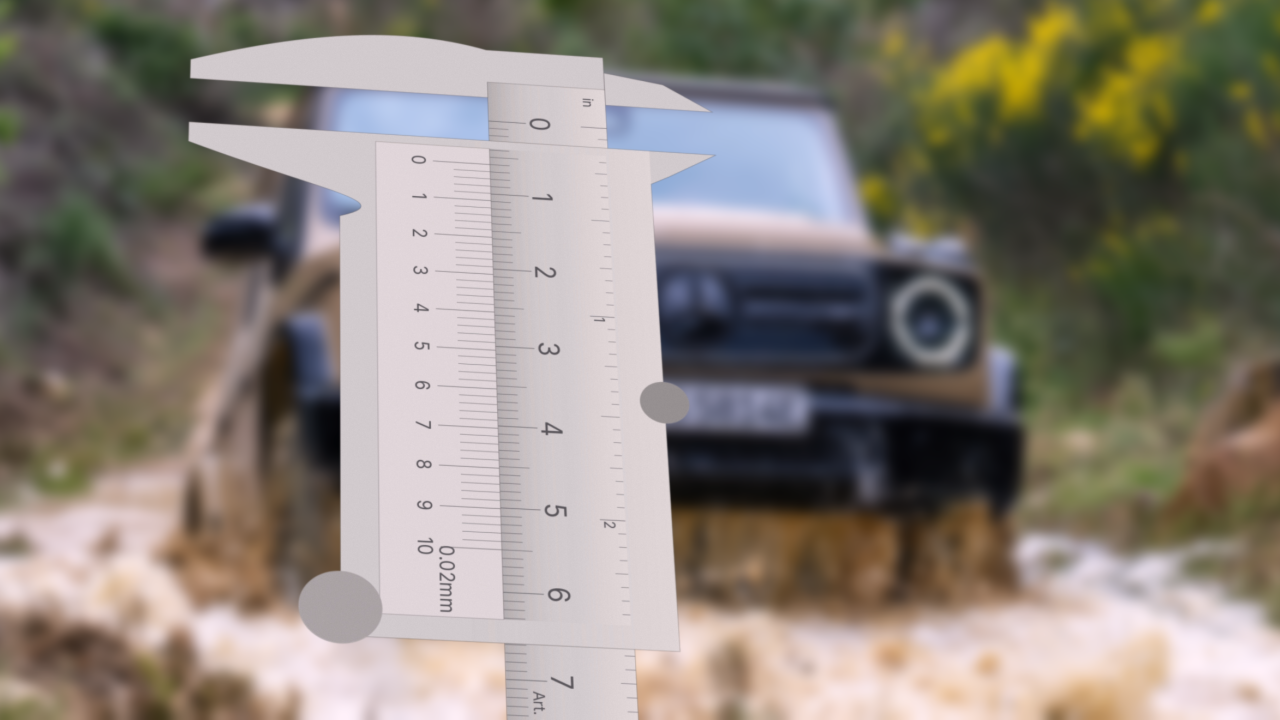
6.0; mm
